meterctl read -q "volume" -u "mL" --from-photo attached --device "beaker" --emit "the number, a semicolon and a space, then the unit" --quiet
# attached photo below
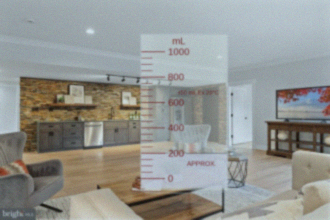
200; mL
